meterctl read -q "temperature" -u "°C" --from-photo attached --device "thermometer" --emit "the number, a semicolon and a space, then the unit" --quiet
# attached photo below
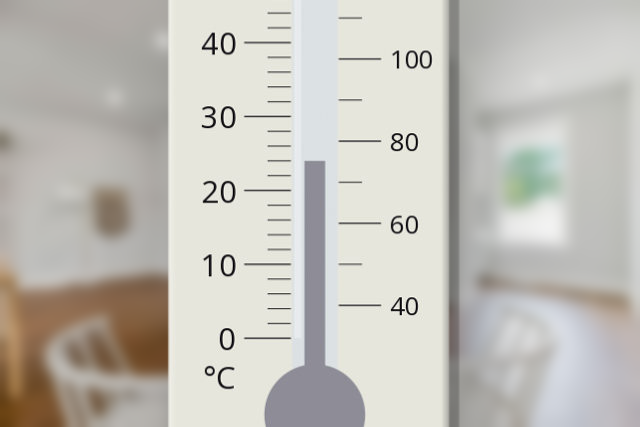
24; °C
